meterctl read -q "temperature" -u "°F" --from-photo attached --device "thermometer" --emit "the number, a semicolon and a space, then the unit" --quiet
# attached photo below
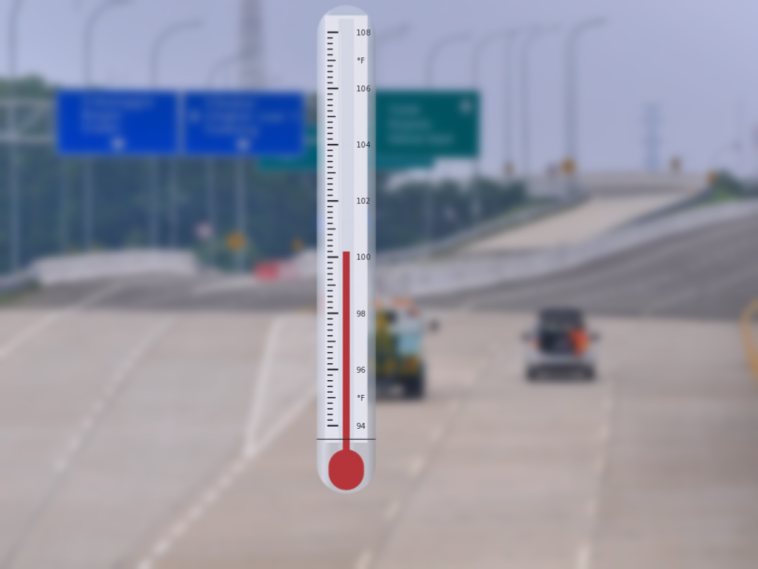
100.2; °F
